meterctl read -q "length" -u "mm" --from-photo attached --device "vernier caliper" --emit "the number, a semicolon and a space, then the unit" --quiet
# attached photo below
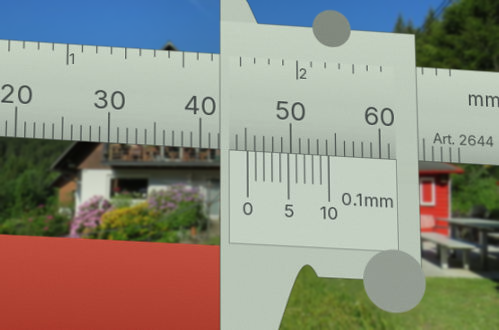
45.2; mm
